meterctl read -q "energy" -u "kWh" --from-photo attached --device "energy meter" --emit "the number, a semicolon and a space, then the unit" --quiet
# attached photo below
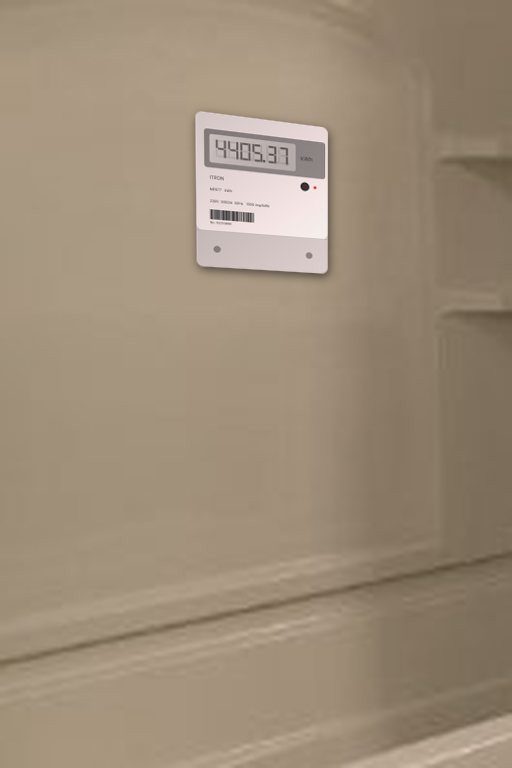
4405.37; kWh
